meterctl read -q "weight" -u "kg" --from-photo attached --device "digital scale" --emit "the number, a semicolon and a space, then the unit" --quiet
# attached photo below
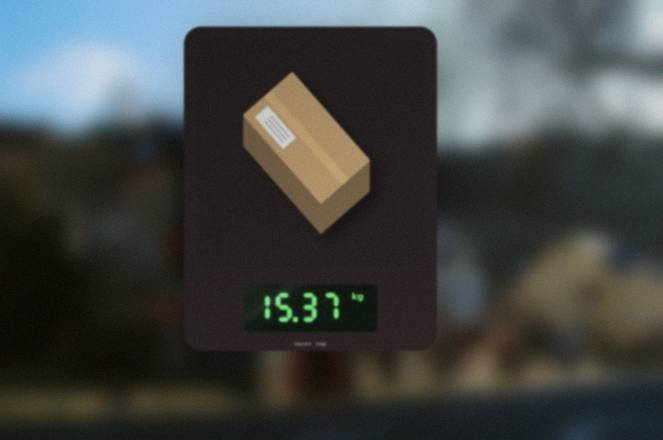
15.37; kg
